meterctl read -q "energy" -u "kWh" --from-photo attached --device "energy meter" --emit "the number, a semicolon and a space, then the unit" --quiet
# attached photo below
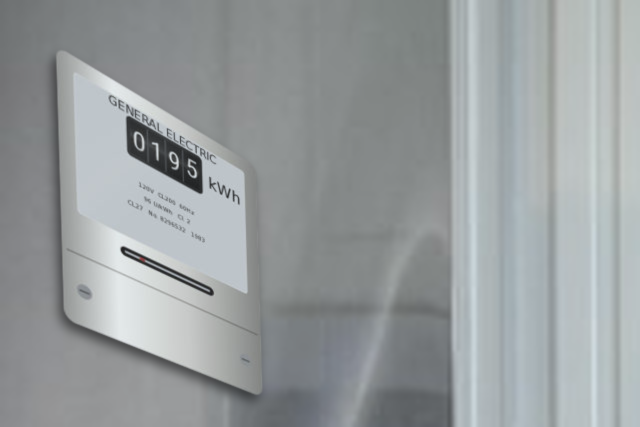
195; kWh
